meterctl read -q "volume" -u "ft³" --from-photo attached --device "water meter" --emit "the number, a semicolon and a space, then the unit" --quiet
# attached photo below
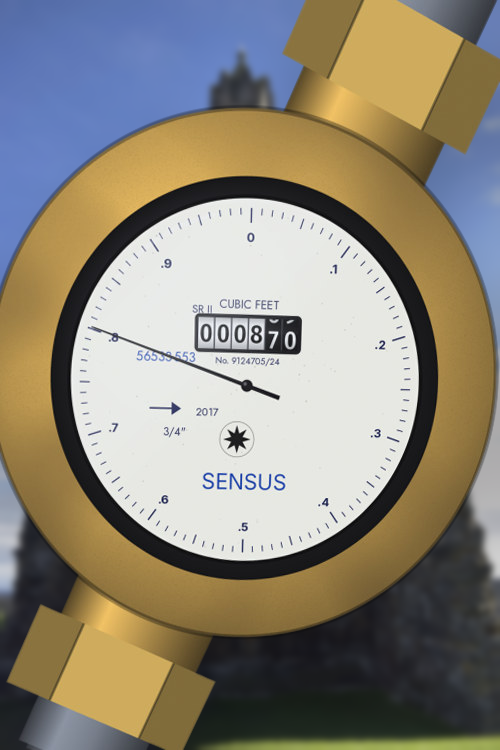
869.80; ft³
